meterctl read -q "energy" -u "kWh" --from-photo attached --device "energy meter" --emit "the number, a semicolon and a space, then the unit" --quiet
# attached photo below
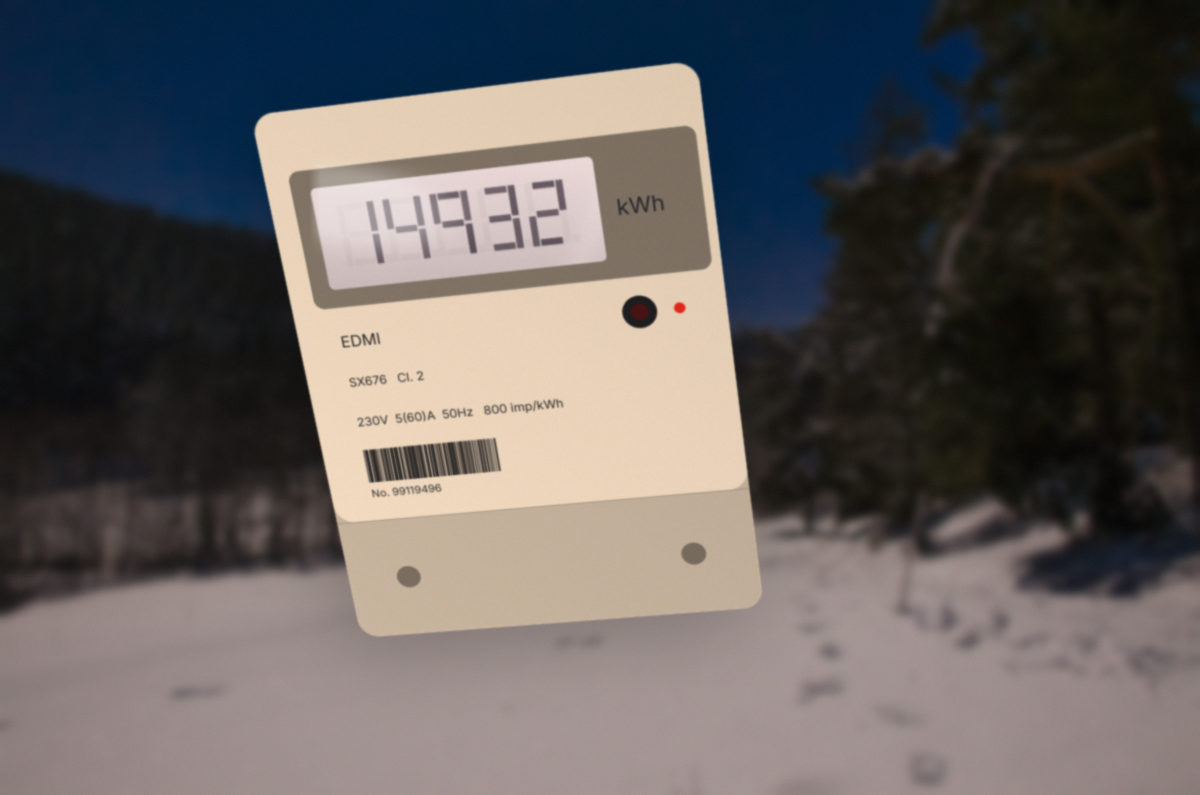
14932; kWh
